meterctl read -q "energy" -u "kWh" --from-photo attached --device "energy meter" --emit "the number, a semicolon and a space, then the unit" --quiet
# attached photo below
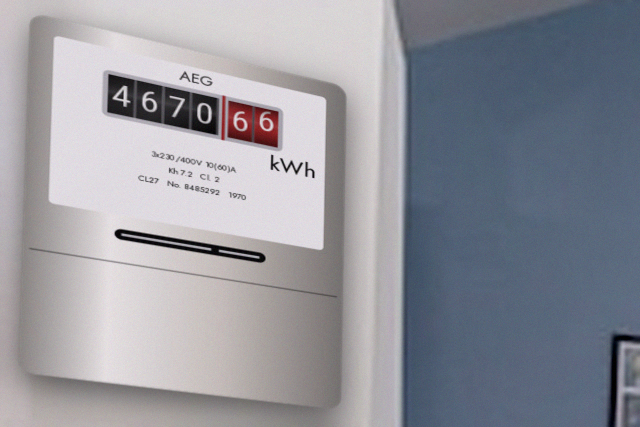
4670.66; kWh
